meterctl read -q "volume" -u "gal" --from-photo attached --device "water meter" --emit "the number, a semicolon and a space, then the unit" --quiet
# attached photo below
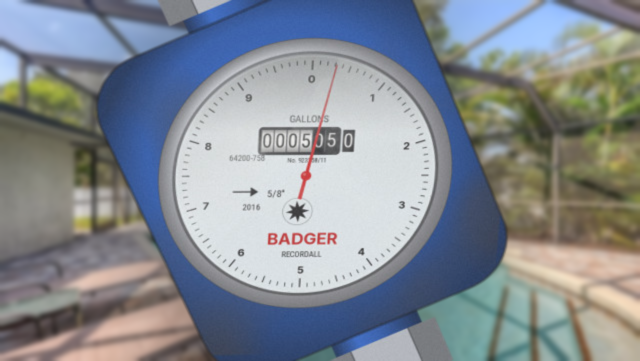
5050.3; gal
